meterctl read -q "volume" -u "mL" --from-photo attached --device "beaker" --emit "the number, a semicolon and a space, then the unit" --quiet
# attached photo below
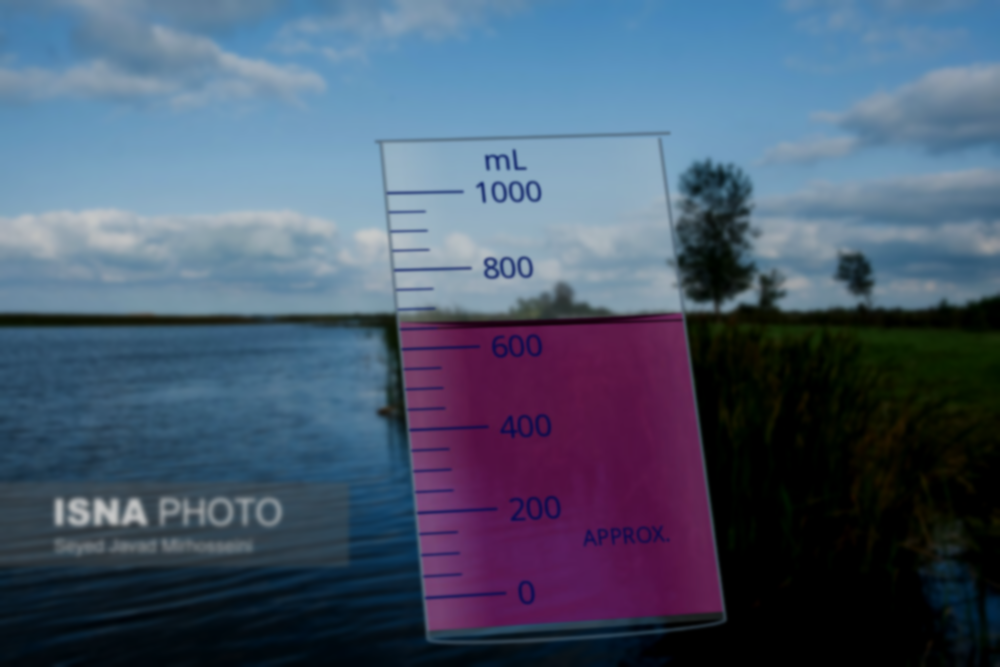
650; mL
